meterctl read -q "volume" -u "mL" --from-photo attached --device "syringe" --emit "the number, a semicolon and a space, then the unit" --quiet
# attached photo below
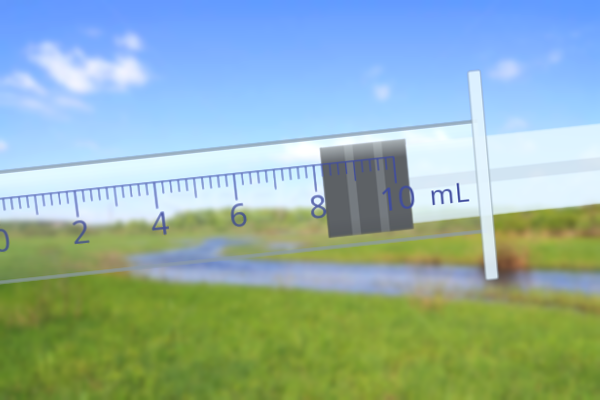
8.2; mL
